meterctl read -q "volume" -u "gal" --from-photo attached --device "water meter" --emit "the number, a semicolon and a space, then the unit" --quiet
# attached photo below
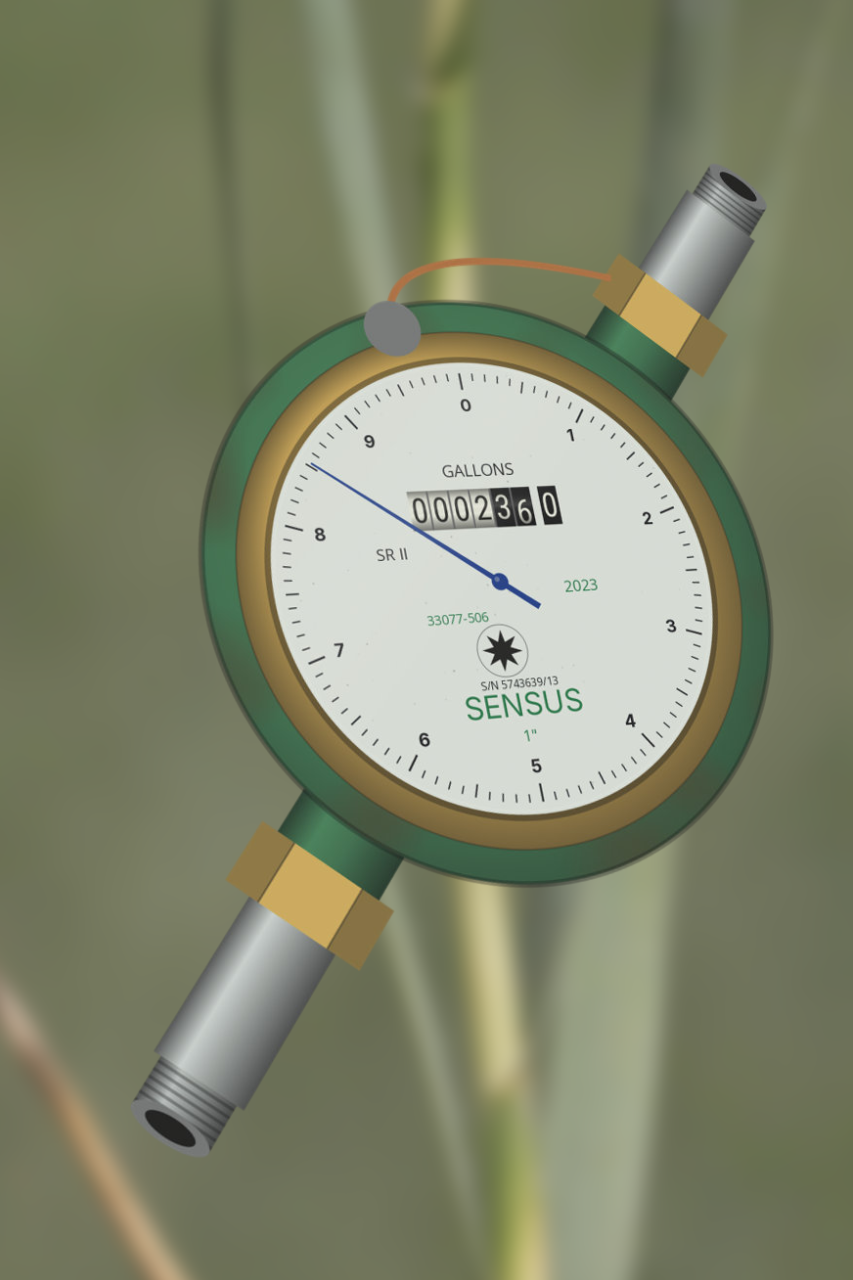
2358.5; gal
